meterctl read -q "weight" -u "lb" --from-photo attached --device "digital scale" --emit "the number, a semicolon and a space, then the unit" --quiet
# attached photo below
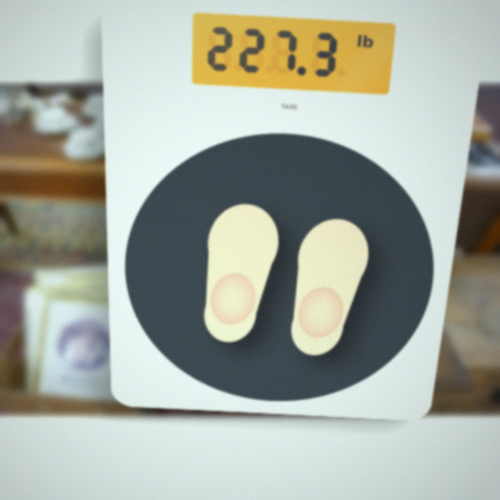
227.3; lb
